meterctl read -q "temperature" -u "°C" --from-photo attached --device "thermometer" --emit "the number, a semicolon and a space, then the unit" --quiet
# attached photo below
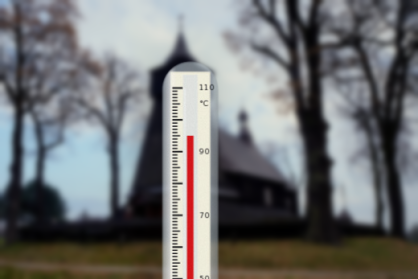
95; °C
